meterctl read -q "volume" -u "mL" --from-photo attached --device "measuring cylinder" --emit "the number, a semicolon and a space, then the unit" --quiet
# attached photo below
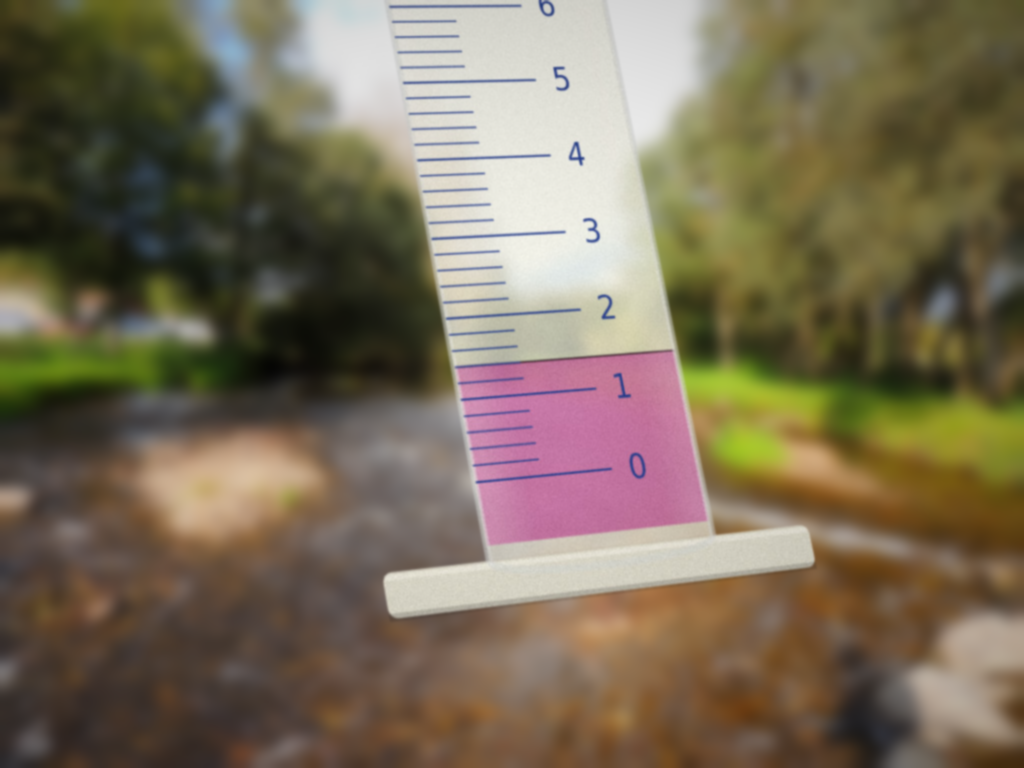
1.4; mL
